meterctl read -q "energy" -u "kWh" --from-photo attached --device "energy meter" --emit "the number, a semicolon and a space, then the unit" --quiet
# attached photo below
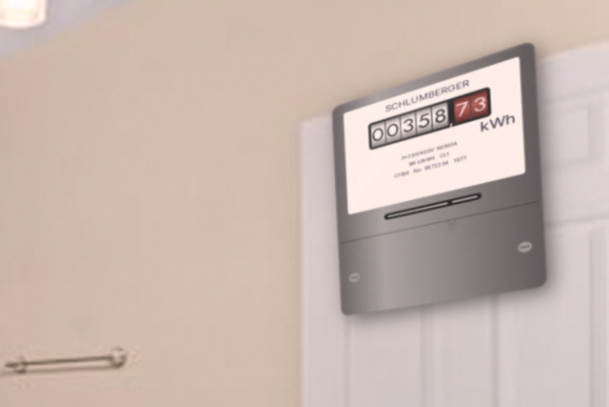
358.73; kWh
